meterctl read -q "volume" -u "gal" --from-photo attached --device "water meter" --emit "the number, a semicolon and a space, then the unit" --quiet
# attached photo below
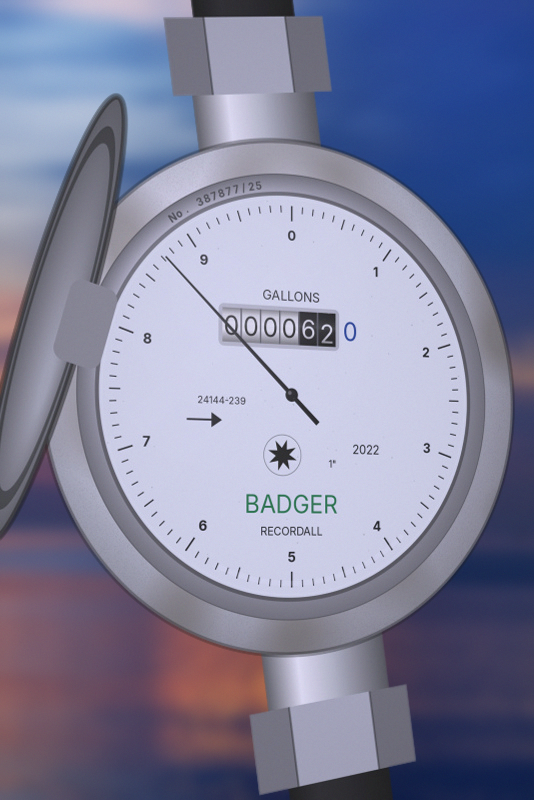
618.7; gal
